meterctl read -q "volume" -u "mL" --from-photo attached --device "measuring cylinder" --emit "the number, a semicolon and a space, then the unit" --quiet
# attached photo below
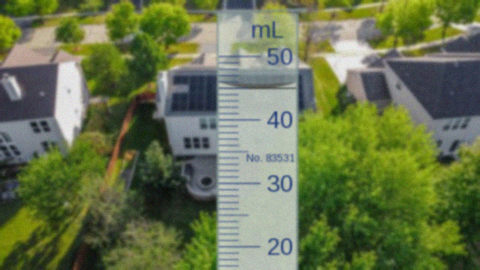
45; mL
